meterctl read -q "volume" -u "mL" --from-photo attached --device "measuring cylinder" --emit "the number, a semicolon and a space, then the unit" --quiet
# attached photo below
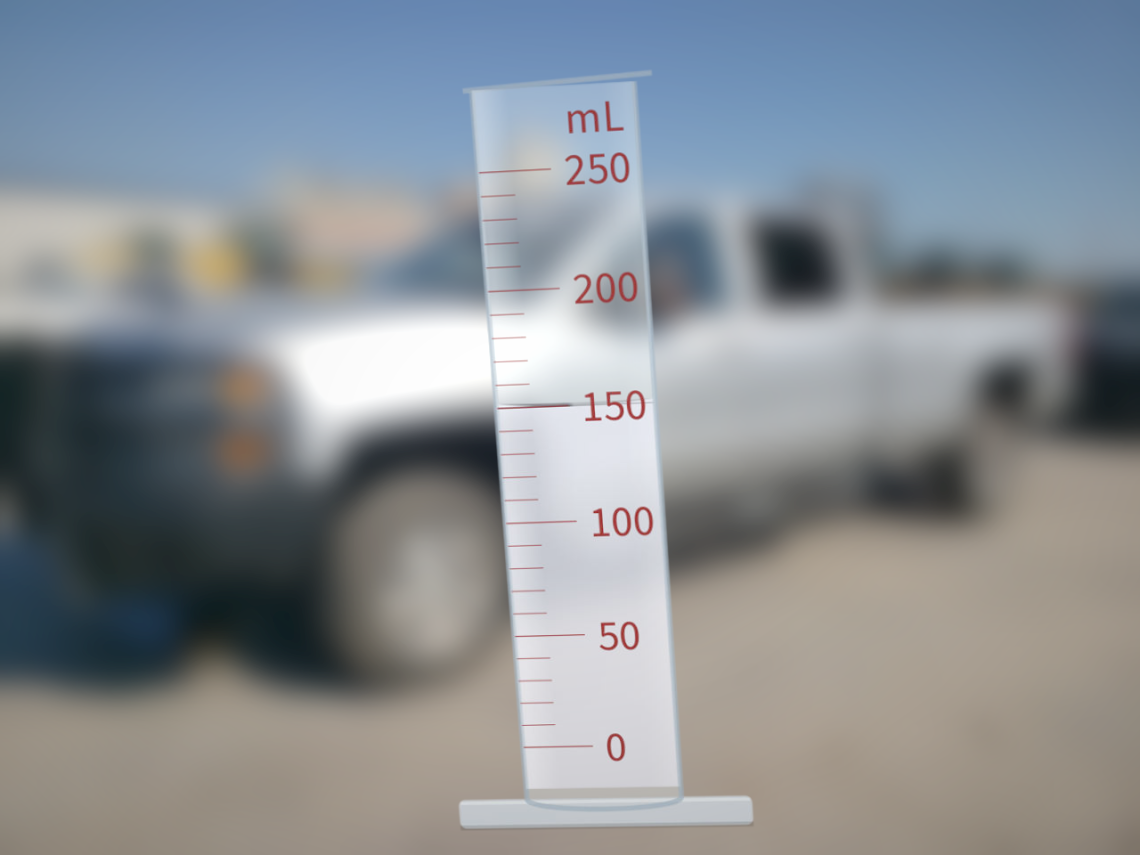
150; mL
